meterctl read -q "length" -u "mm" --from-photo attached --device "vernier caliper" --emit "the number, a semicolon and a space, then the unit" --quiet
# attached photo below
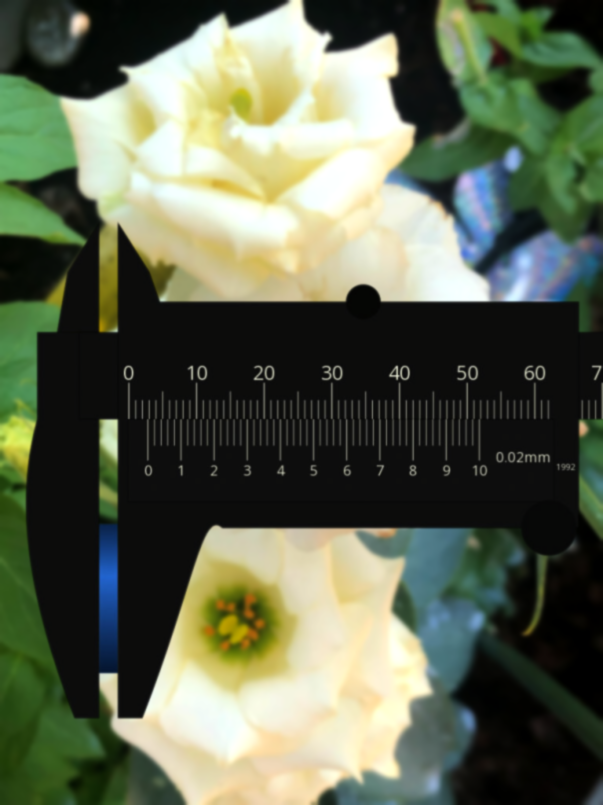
2.8; mm
